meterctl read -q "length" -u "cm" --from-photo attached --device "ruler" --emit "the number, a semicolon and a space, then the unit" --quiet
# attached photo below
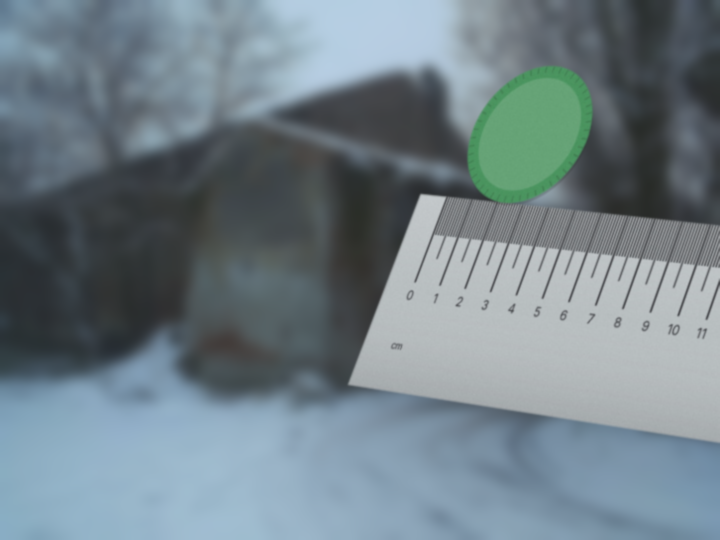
4.5; cm
